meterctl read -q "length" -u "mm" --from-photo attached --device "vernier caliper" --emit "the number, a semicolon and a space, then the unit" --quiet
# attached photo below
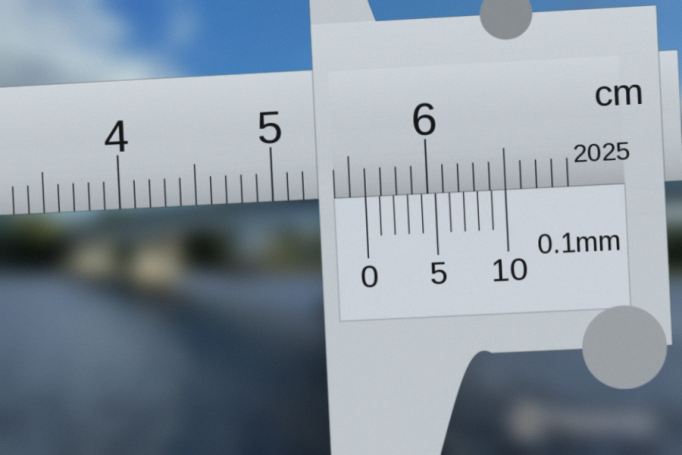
56.0; mm
